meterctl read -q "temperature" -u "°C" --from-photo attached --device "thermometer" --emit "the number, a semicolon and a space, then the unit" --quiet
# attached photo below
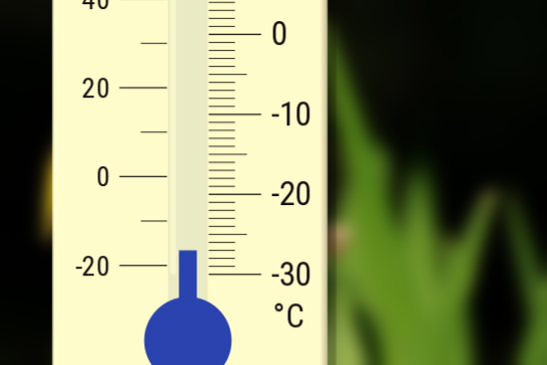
-27; °C
